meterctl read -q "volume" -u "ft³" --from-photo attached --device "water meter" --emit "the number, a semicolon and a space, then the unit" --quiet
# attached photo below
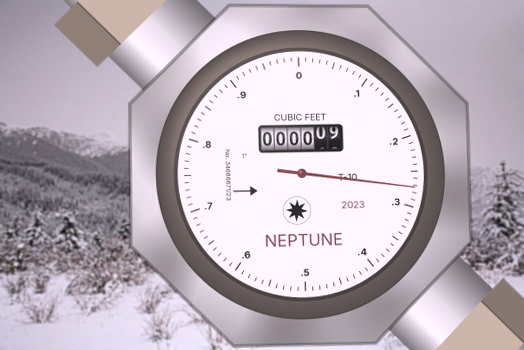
9.27; ft³
